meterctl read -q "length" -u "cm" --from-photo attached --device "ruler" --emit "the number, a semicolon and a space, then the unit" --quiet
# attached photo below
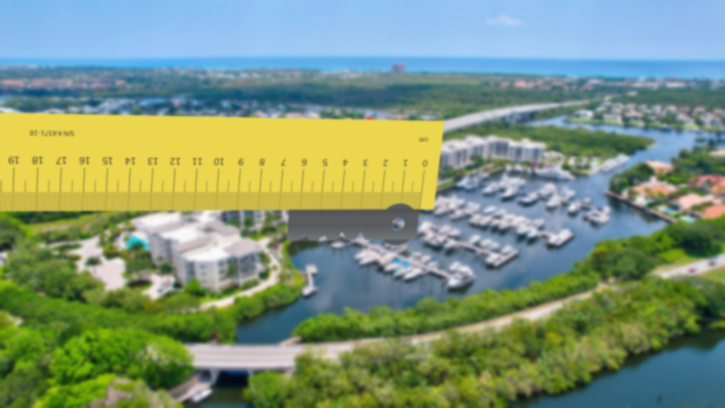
6.5; cm
